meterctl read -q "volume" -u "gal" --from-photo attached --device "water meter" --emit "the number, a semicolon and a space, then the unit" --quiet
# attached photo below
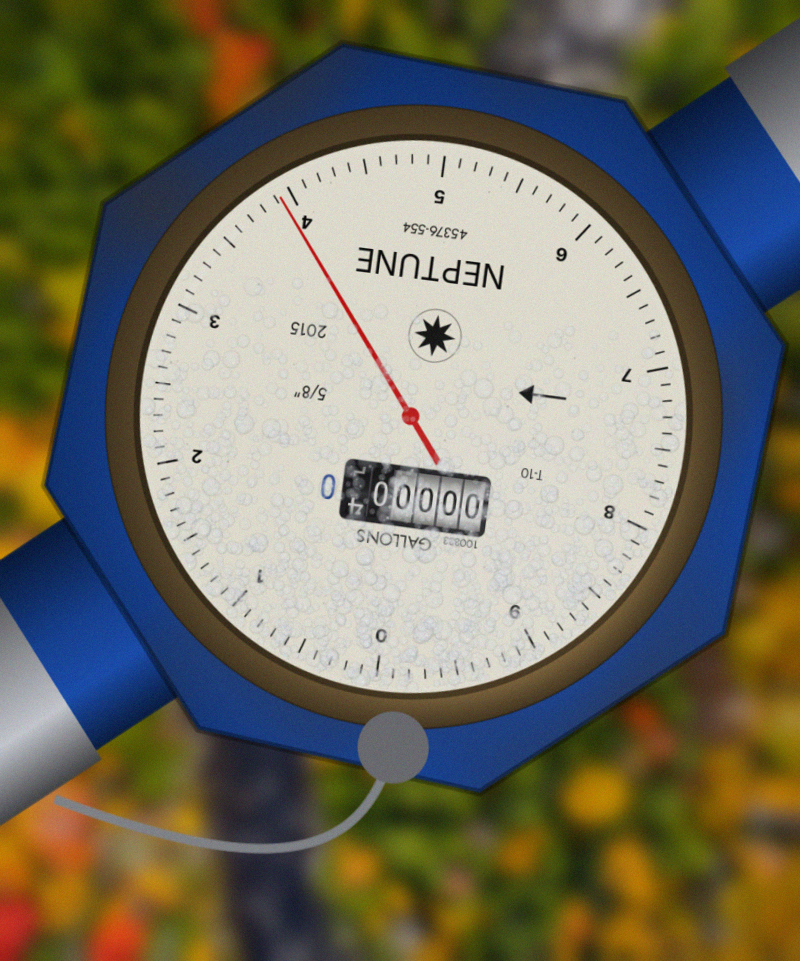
43.9; gal
